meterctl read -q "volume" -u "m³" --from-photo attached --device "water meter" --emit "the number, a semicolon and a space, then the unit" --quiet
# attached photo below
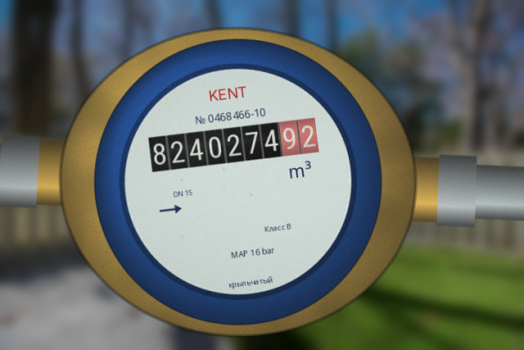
8240274.92; m³
